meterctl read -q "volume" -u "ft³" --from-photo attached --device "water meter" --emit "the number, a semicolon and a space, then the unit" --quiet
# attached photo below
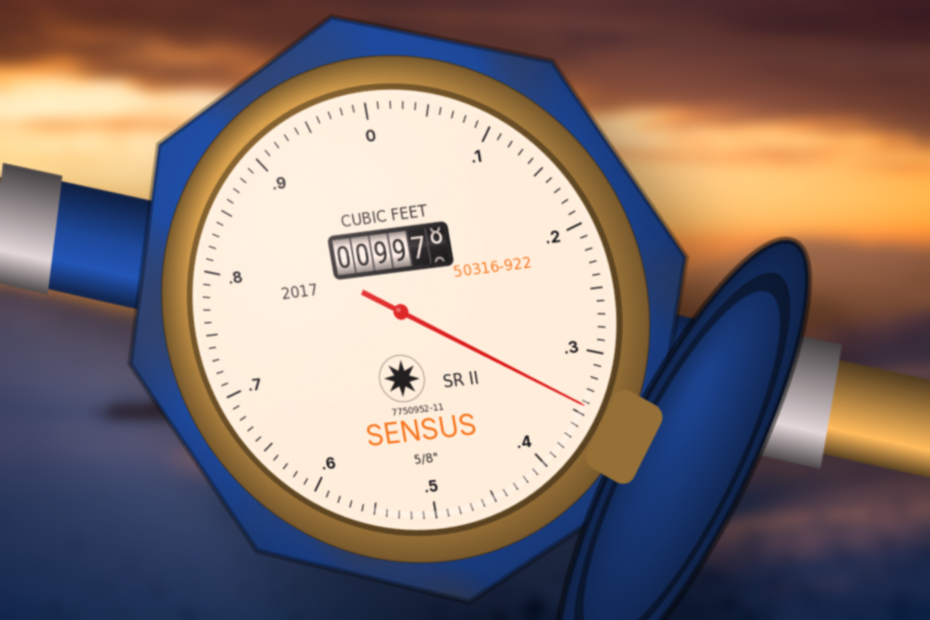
9978.34; ft³
